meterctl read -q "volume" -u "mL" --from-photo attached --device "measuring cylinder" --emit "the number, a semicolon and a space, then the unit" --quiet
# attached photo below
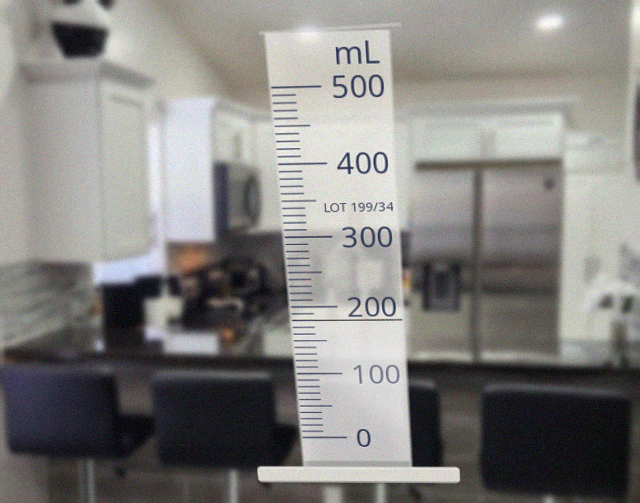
180; mL
